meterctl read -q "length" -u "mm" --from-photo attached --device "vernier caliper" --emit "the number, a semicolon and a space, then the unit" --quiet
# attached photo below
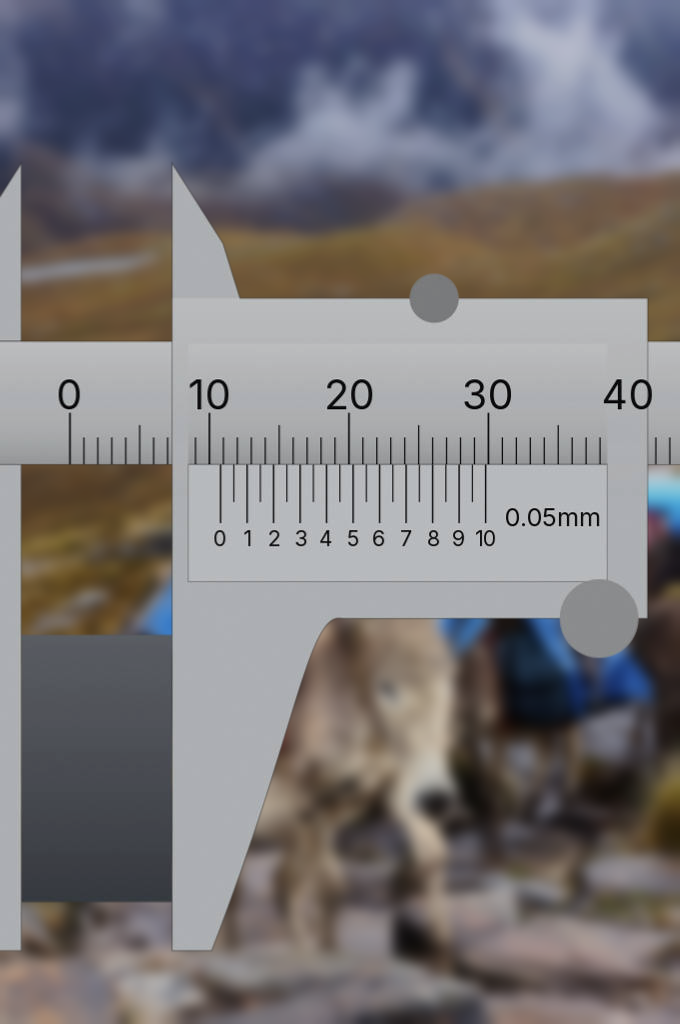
10.8; mm
